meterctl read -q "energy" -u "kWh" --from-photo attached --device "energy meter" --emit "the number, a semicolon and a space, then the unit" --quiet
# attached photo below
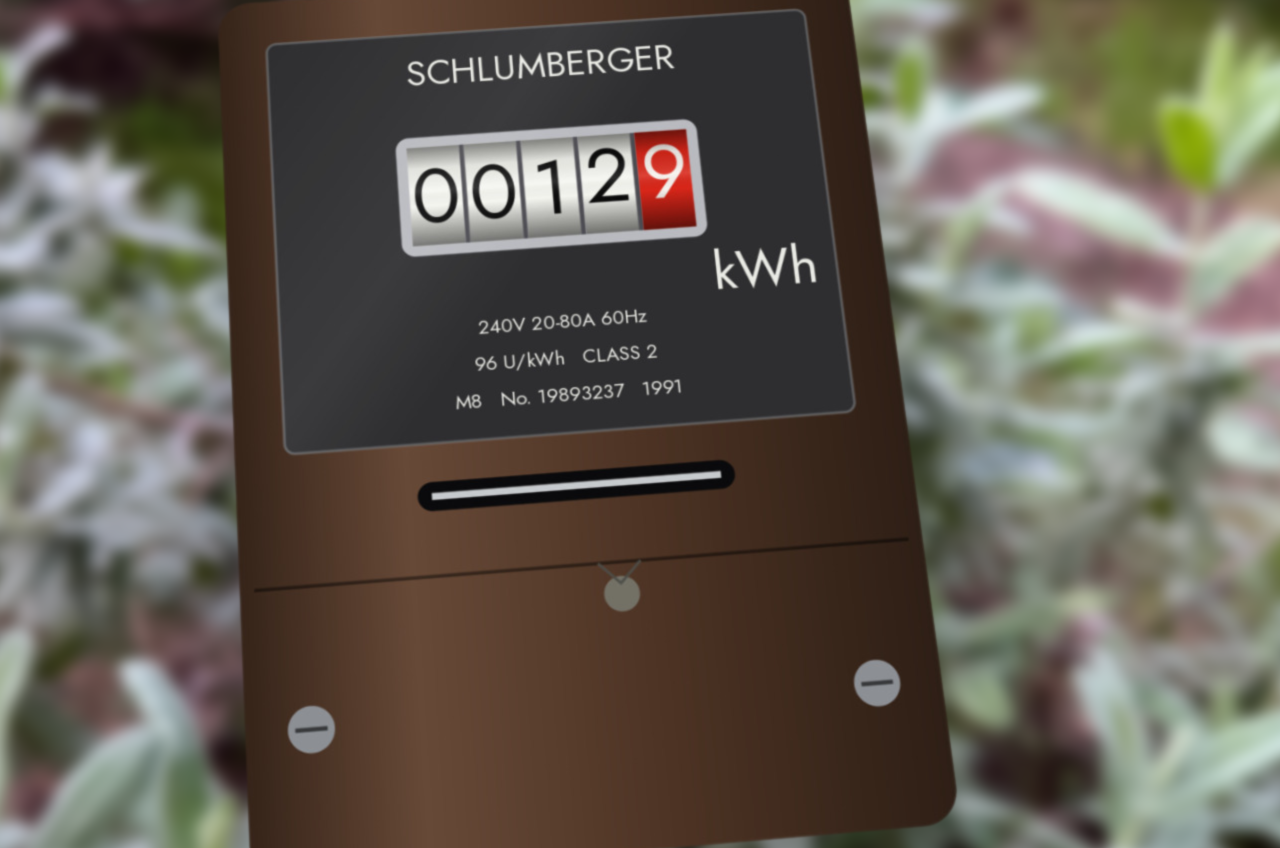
12.9; kWh
